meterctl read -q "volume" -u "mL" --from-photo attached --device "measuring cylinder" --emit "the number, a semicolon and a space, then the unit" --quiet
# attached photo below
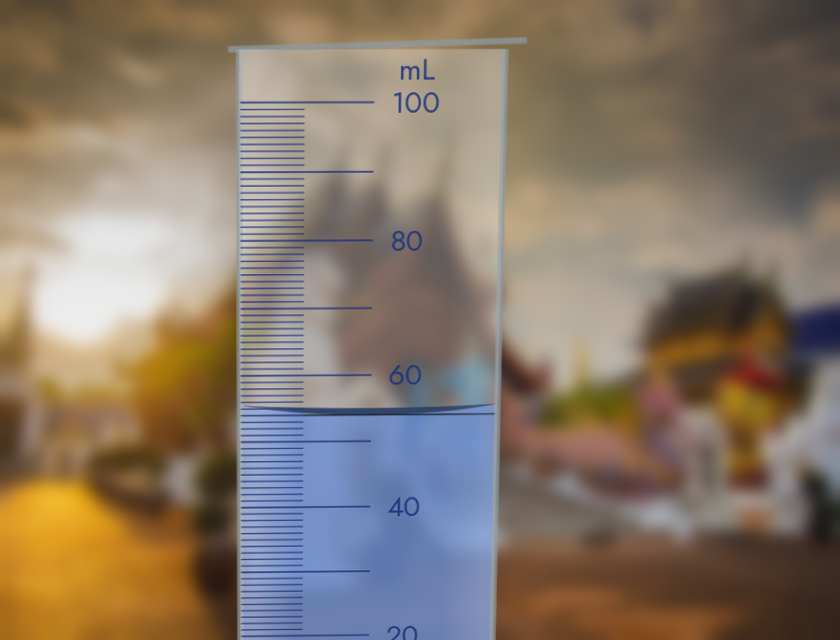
54; mL
